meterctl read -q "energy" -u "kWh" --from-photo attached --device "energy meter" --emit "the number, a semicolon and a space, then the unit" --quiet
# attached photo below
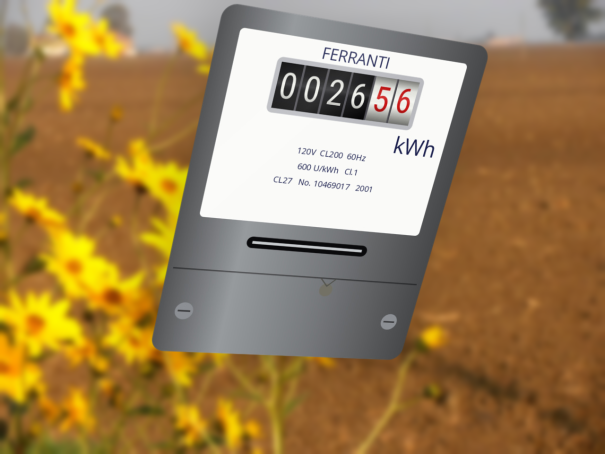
26.56; kWh
